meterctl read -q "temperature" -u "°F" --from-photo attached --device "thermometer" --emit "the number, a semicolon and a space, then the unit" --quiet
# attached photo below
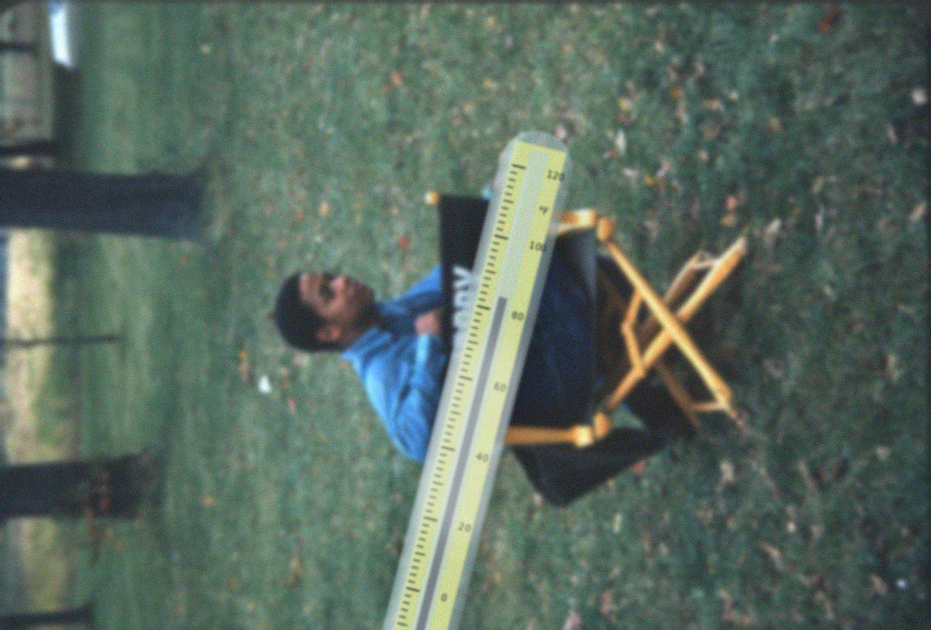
84; °F
